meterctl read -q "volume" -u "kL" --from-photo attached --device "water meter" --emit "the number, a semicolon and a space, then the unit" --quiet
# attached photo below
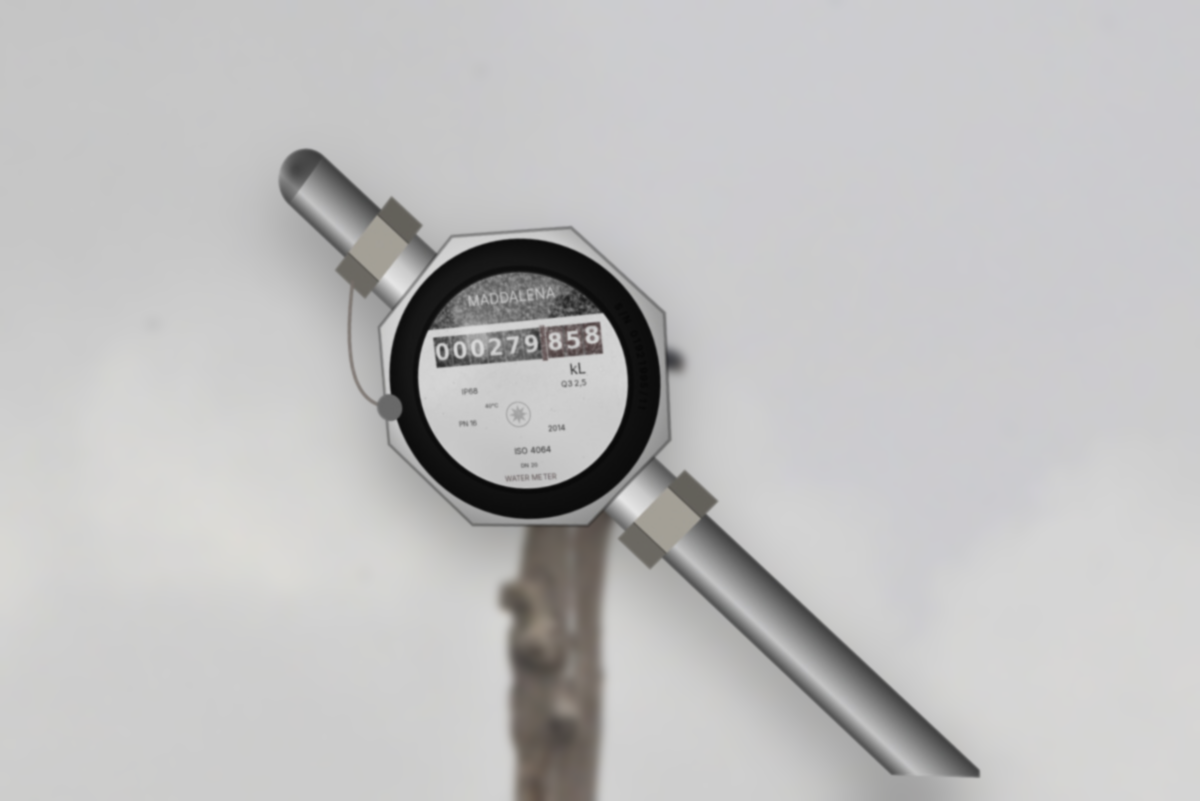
279.858; kL
